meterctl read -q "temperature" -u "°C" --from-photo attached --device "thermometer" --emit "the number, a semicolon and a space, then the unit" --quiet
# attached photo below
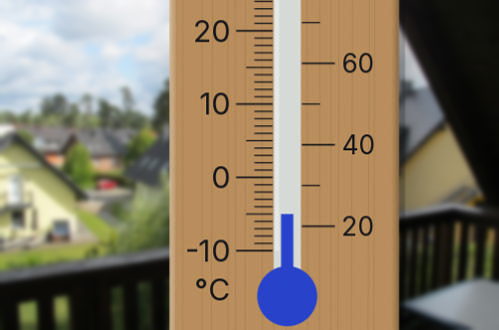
-5; °C
